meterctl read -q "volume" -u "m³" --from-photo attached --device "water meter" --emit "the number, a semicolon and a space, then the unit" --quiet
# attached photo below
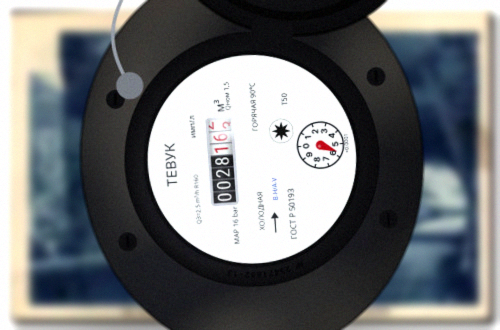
28.1625; m³
